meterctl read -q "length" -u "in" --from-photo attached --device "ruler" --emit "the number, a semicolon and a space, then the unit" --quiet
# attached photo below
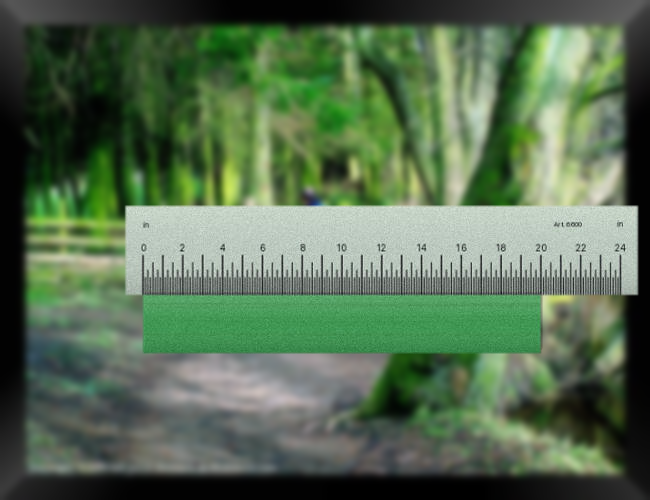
20; in
